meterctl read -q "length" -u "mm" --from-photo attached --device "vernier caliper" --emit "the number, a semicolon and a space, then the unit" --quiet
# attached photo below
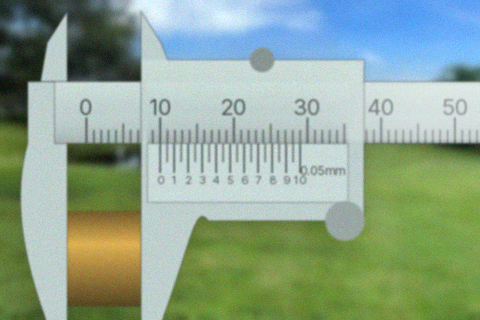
10.0; mm
